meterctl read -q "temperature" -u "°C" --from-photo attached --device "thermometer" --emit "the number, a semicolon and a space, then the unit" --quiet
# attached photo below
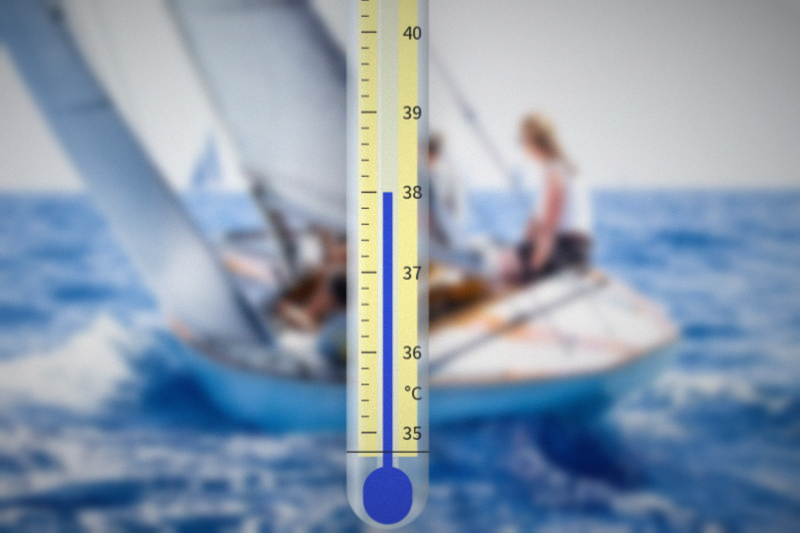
38; °C
